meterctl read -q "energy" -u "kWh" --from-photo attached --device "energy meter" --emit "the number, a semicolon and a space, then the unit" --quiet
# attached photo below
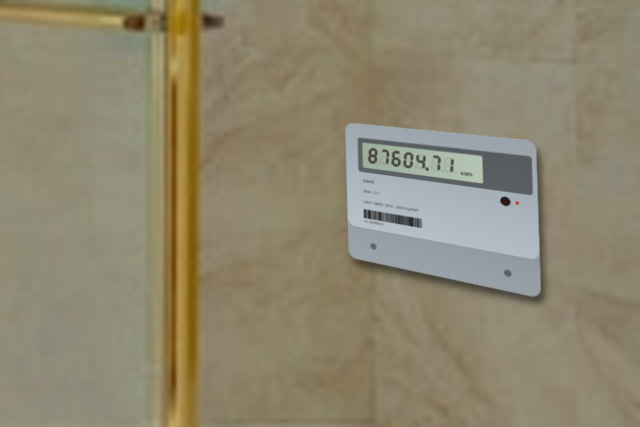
87604.71; kWh
